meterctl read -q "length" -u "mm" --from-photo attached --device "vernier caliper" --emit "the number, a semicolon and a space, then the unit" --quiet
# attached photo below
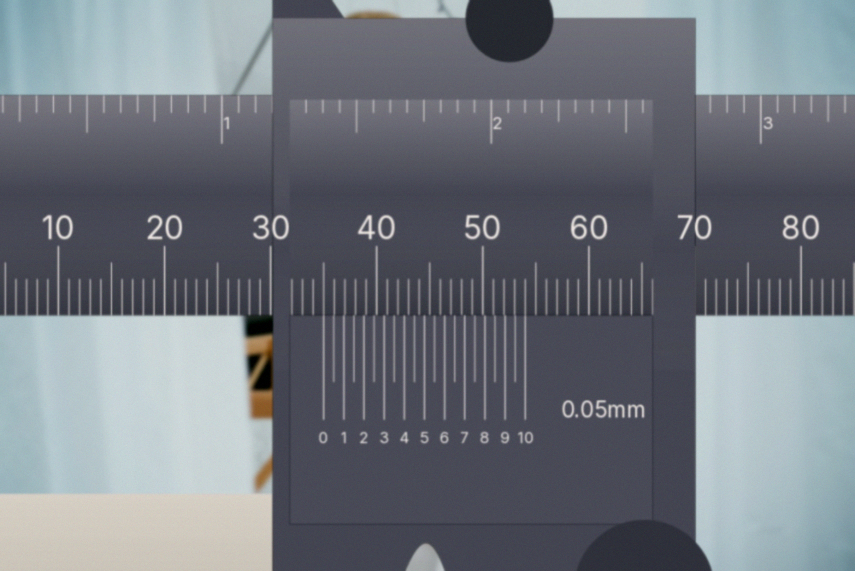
35.0; mm
